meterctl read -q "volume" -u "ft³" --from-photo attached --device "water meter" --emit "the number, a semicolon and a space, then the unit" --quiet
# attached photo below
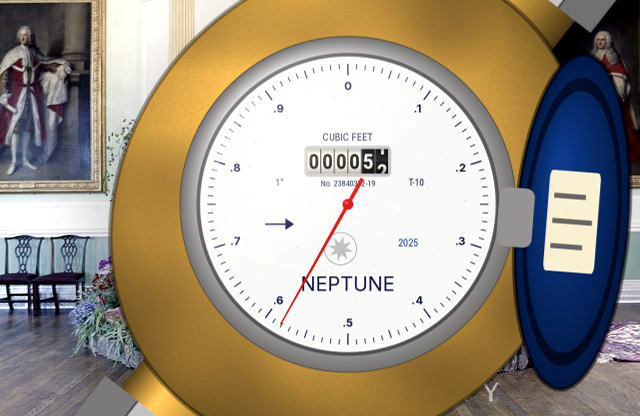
51.58; ft³
